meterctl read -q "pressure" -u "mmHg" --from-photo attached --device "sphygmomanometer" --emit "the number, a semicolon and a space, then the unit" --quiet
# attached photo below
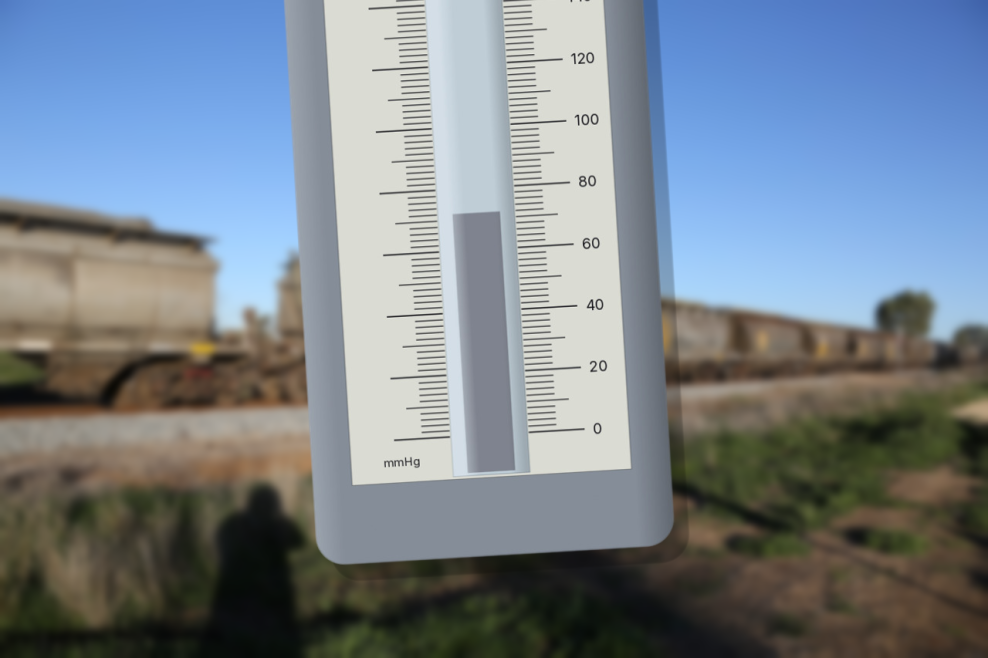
72; mmHg
